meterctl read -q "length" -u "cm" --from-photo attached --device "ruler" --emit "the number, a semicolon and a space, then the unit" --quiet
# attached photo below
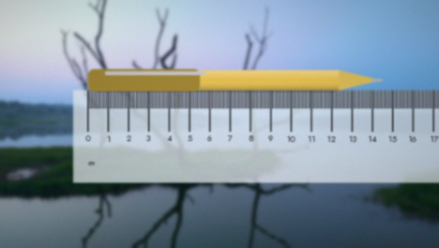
14.5; cm
